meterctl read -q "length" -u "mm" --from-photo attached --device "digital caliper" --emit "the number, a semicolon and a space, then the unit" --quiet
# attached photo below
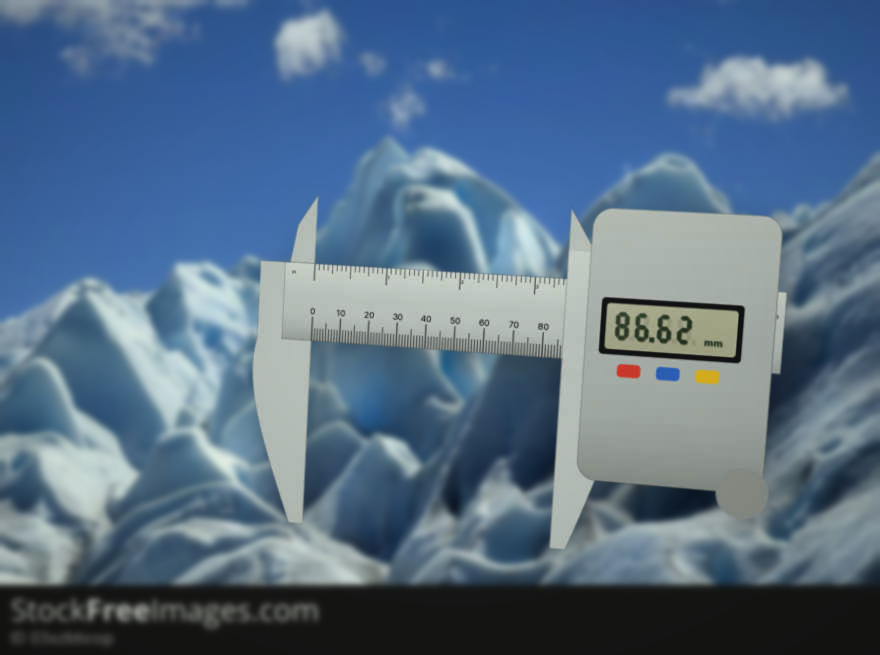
86.62; mm
